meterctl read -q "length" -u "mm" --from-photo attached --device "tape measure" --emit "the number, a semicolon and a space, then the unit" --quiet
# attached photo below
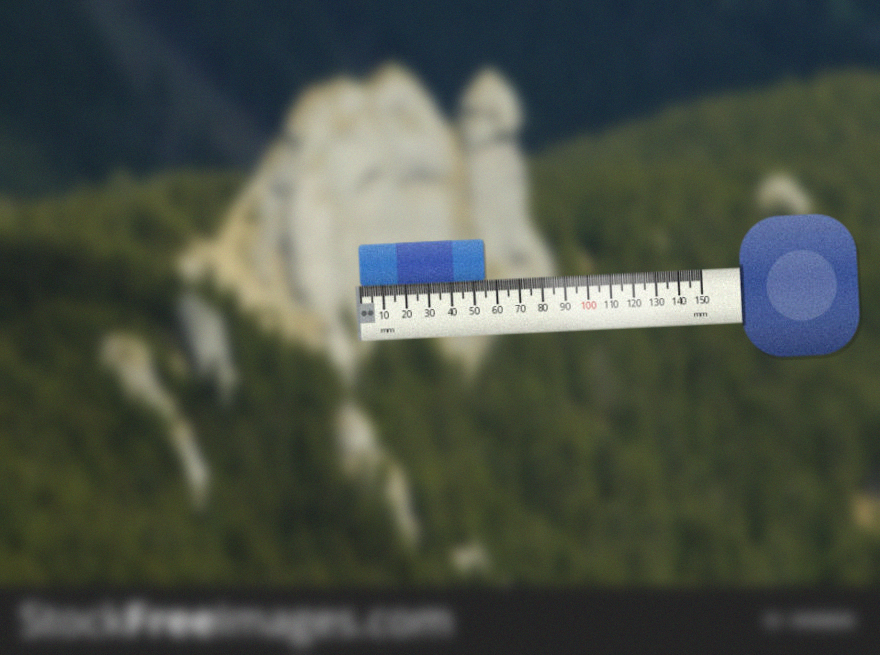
55; mm
